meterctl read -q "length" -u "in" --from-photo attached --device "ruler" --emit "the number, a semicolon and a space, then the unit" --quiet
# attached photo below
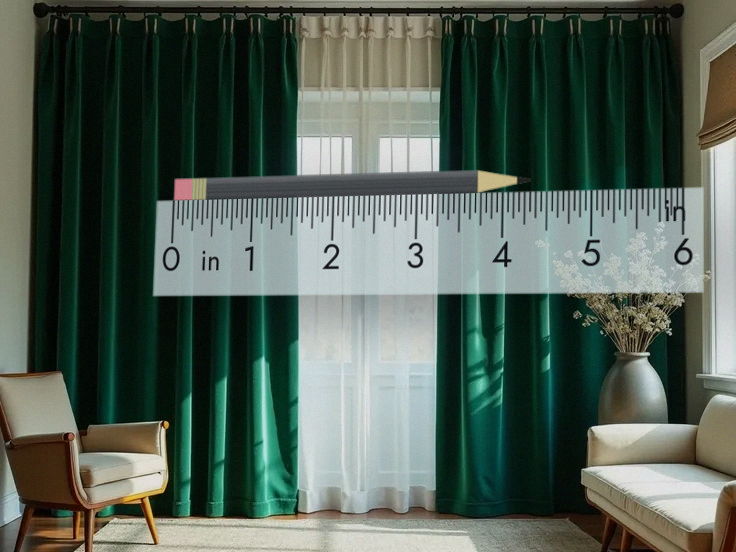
4.3125; in
